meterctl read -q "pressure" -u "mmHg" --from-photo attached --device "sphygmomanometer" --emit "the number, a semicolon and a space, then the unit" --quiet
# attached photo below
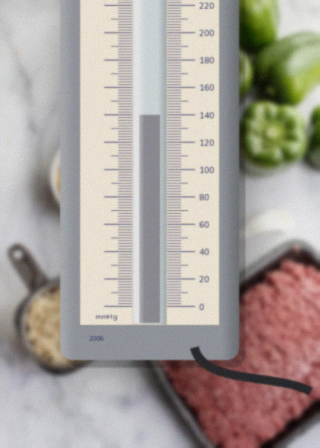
140; mmHg
